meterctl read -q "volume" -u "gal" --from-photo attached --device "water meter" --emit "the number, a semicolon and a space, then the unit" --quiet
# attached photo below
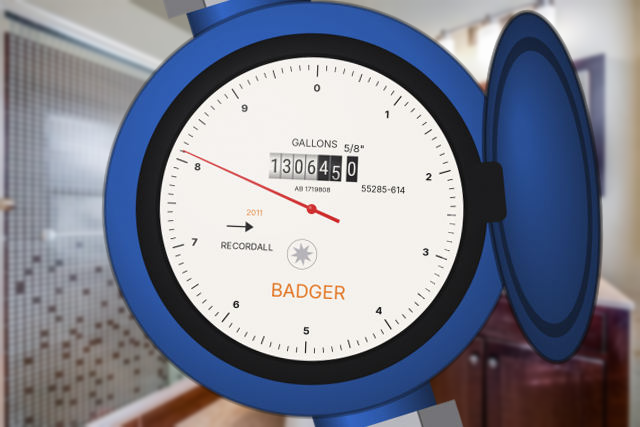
1306448.1; gal
